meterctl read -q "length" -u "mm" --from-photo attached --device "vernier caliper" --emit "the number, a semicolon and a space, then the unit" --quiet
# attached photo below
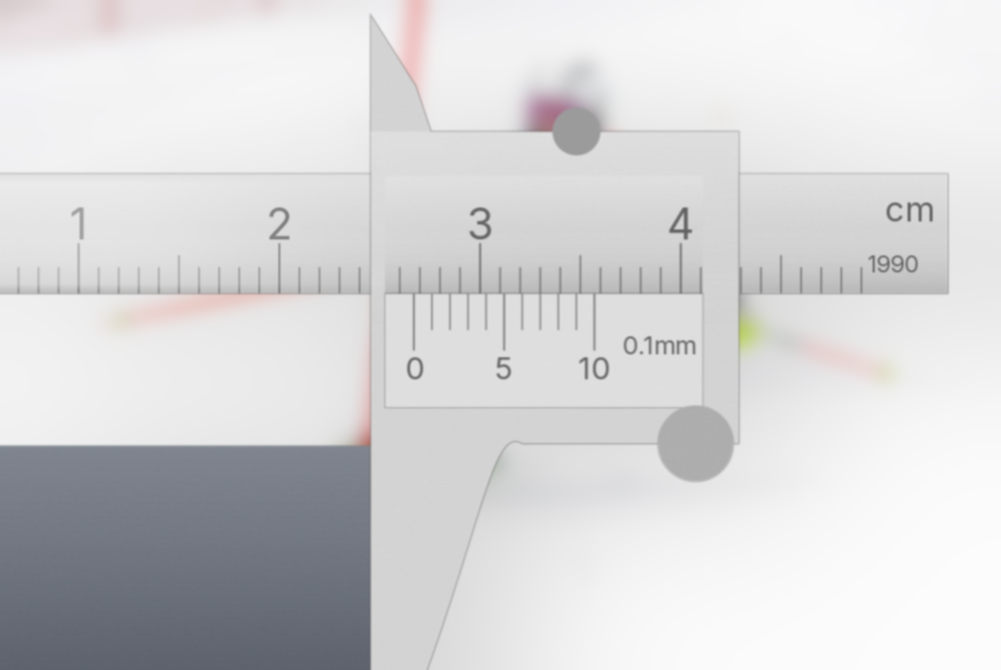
26.7; mm
